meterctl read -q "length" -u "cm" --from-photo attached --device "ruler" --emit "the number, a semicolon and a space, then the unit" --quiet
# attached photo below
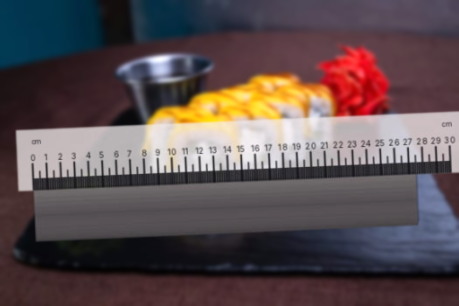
27.5; cm
